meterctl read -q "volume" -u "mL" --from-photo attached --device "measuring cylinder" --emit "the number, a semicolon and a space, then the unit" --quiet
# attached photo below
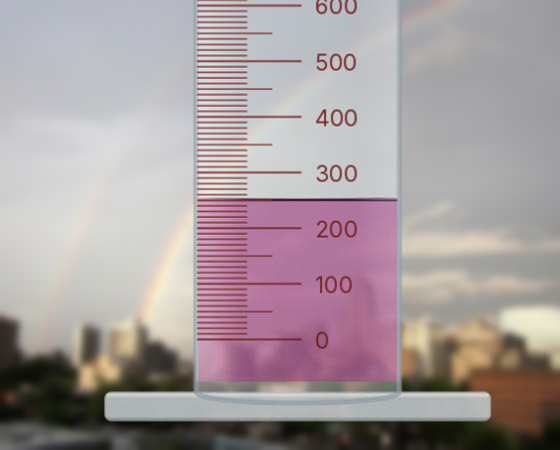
250; mL
